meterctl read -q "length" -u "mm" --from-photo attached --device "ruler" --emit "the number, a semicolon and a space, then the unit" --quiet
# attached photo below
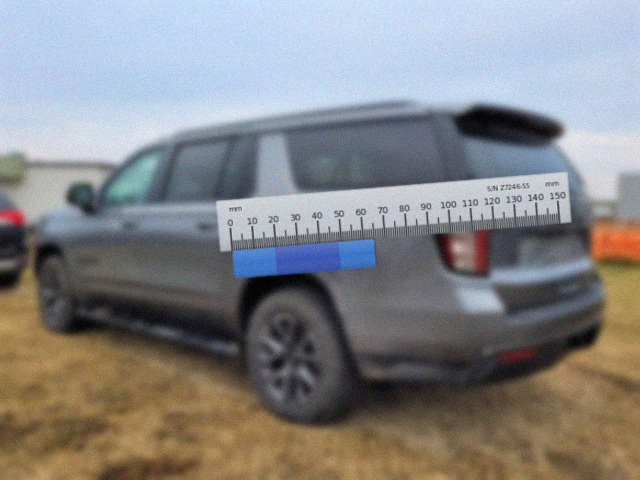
65; mm
